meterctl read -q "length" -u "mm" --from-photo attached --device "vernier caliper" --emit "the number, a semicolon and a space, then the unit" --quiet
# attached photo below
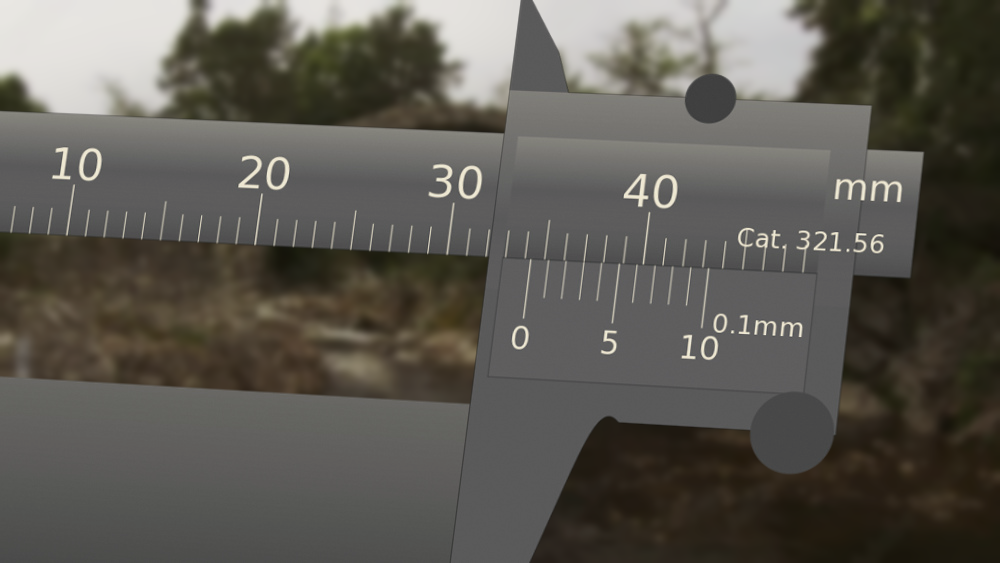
34.3; mm
